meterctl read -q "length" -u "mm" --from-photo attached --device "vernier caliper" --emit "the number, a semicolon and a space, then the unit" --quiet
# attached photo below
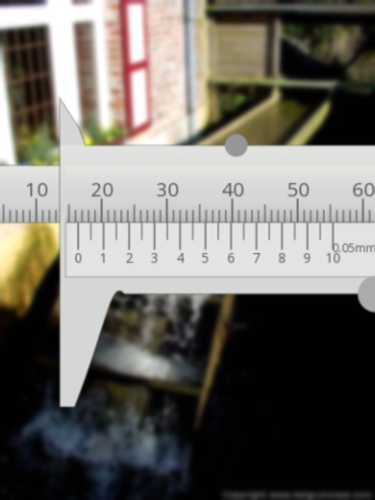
16.4; mm
